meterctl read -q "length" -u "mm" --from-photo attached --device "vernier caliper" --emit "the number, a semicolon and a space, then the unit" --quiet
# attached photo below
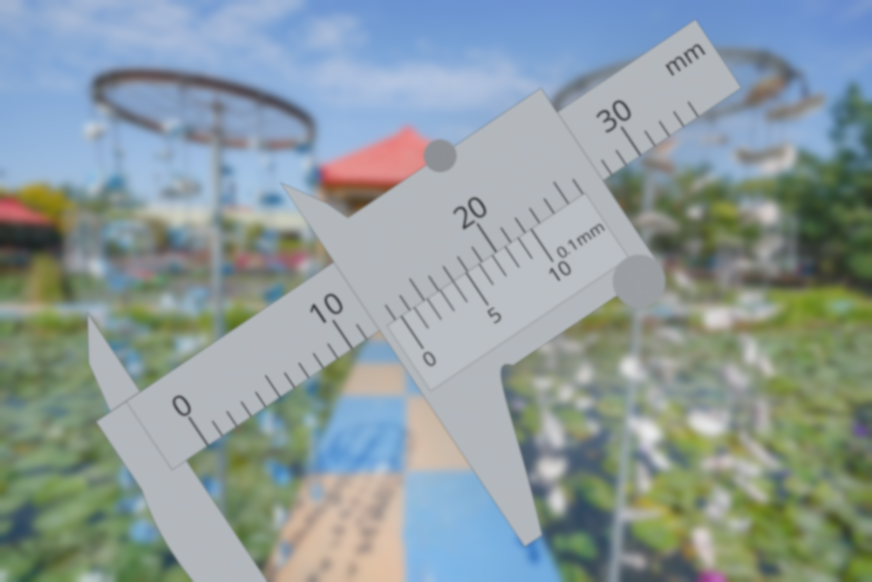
13.4; mm
